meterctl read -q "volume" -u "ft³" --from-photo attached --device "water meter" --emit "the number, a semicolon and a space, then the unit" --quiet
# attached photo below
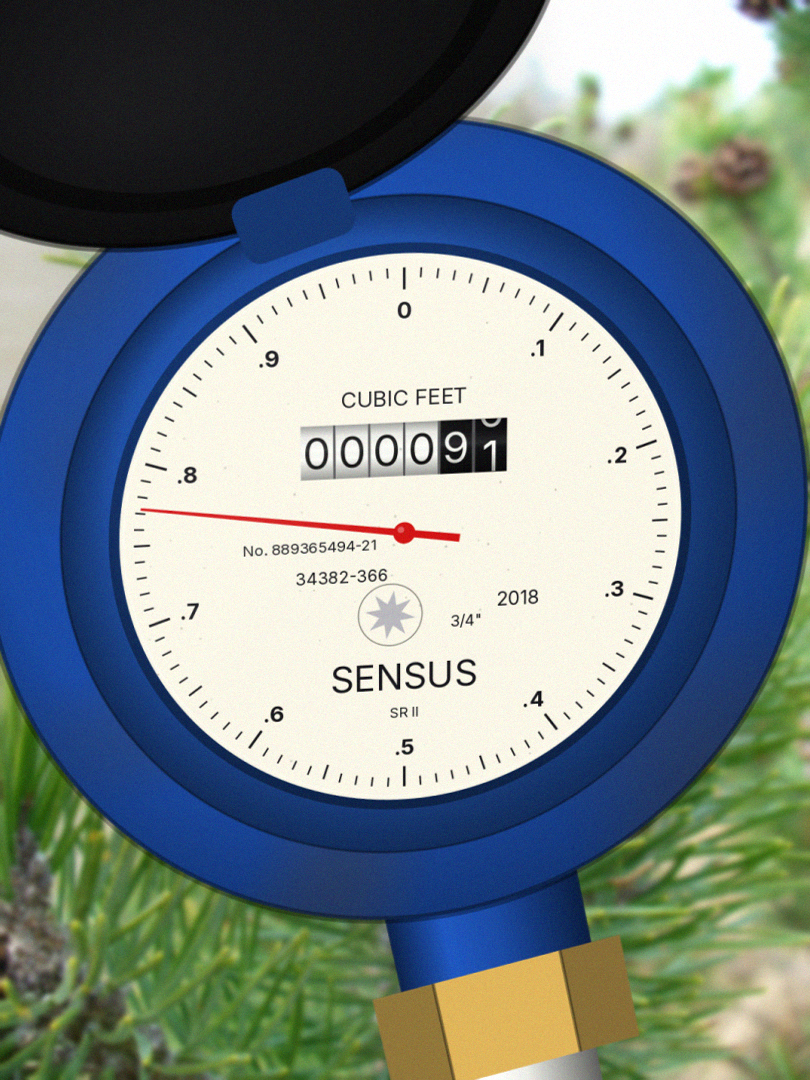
90.77; ft³
